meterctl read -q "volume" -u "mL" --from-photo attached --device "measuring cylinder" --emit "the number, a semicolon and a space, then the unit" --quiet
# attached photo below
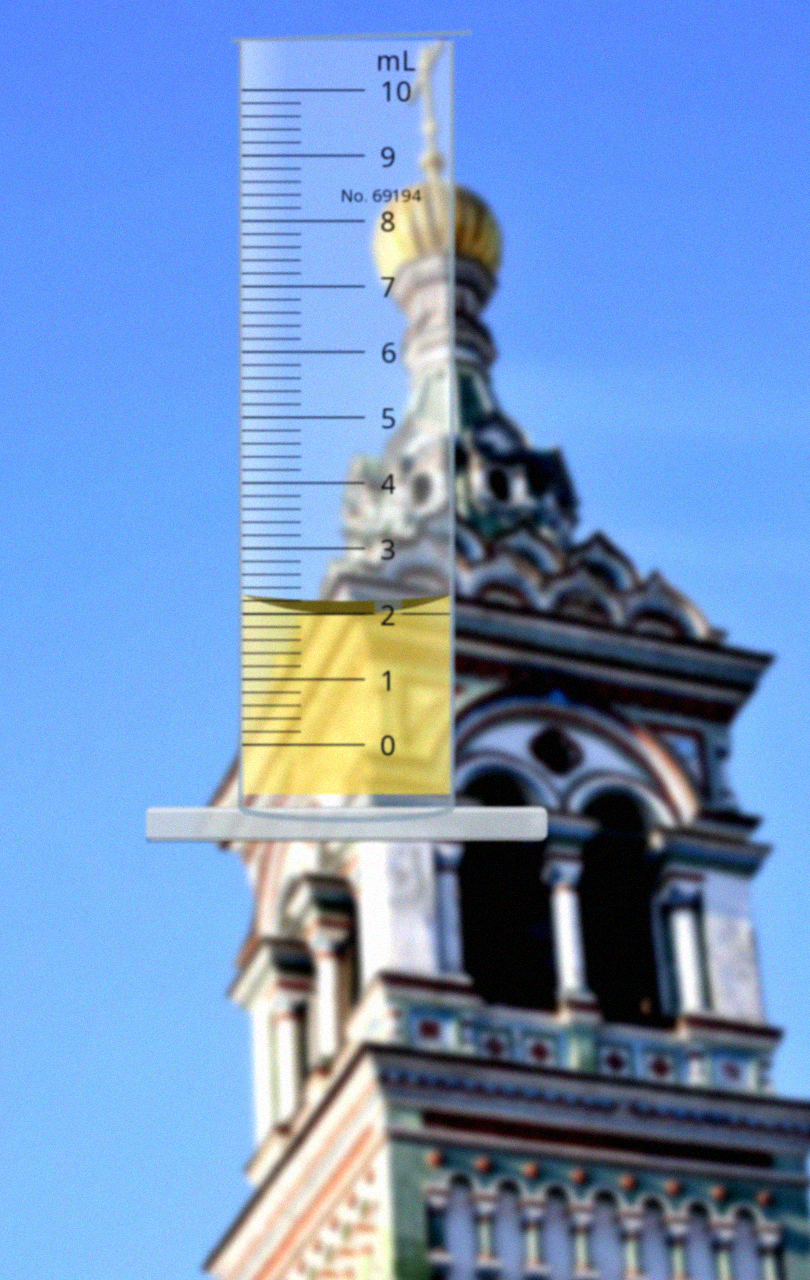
2; mL
